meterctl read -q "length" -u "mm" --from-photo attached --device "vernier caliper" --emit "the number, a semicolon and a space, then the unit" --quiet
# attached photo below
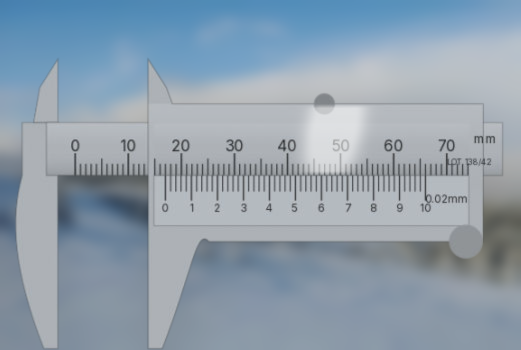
17.0; mm
